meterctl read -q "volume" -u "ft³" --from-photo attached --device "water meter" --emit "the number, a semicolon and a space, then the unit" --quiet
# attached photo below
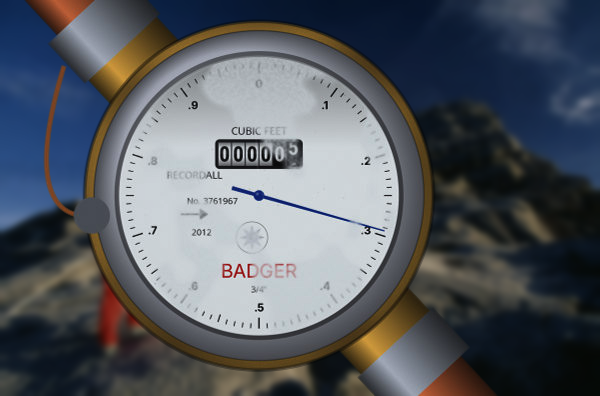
5.29; ft³
